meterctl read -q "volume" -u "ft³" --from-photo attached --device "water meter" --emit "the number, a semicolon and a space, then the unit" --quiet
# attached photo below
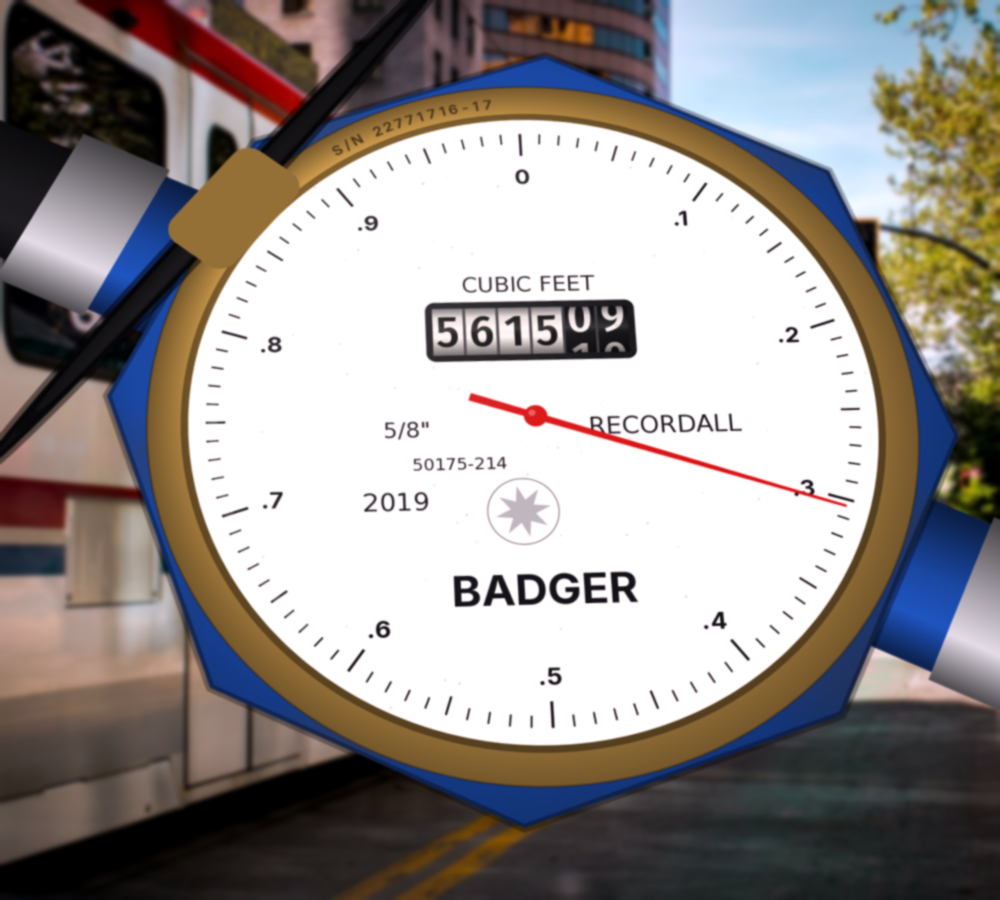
561509.30; ft³
